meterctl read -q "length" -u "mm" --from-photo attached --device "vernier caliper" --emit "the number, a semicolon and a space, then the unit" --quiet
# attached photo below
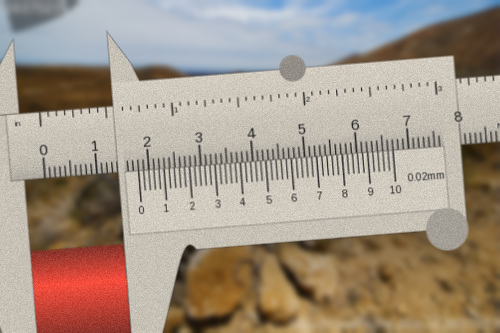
18.0; mm
